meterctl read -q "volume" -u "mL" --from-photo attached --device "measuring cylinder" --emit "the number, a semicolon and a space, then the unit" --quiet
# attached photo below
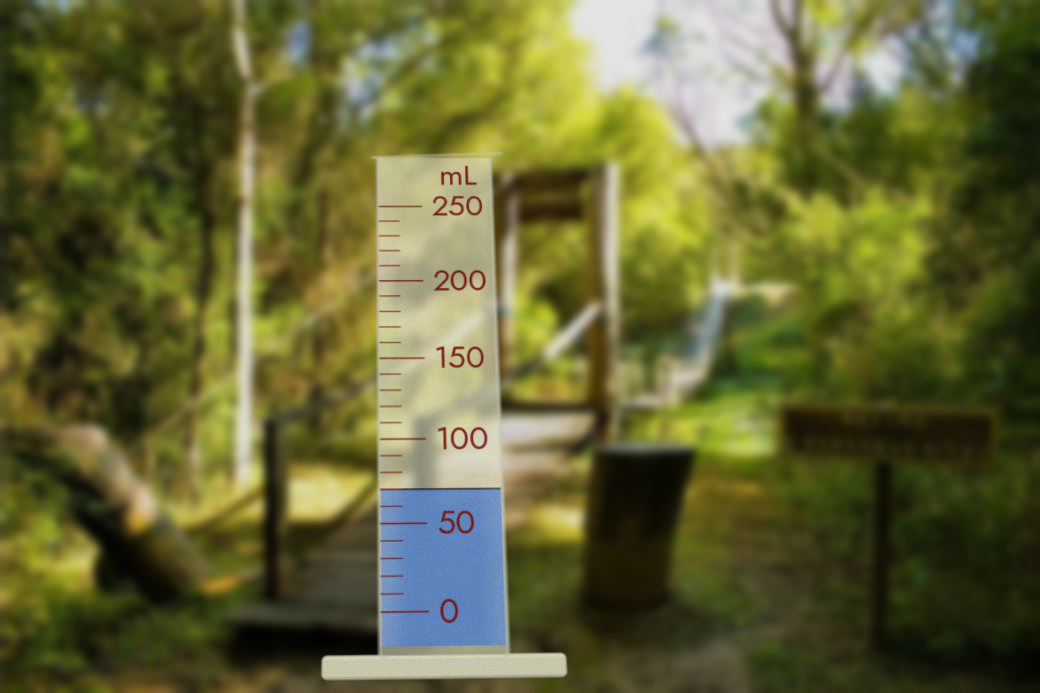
70; mL
